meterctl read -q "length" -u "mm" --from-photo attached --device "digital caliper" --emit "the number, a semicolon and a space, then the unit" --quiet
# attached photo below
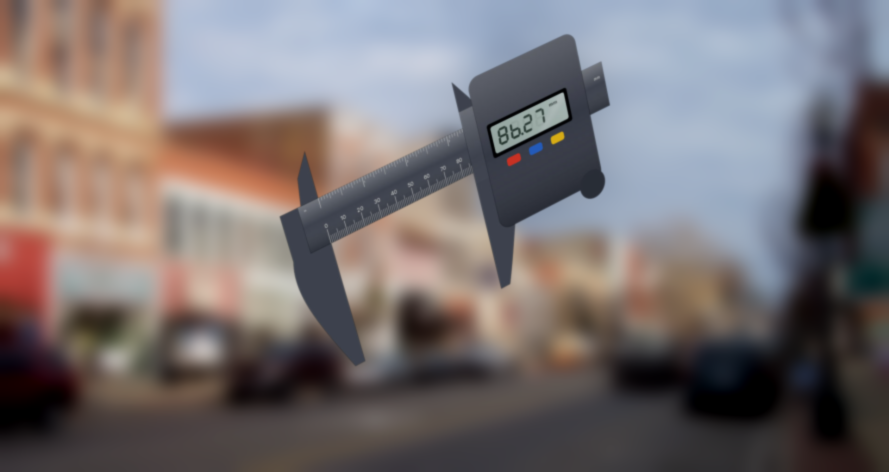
86.27; mm
